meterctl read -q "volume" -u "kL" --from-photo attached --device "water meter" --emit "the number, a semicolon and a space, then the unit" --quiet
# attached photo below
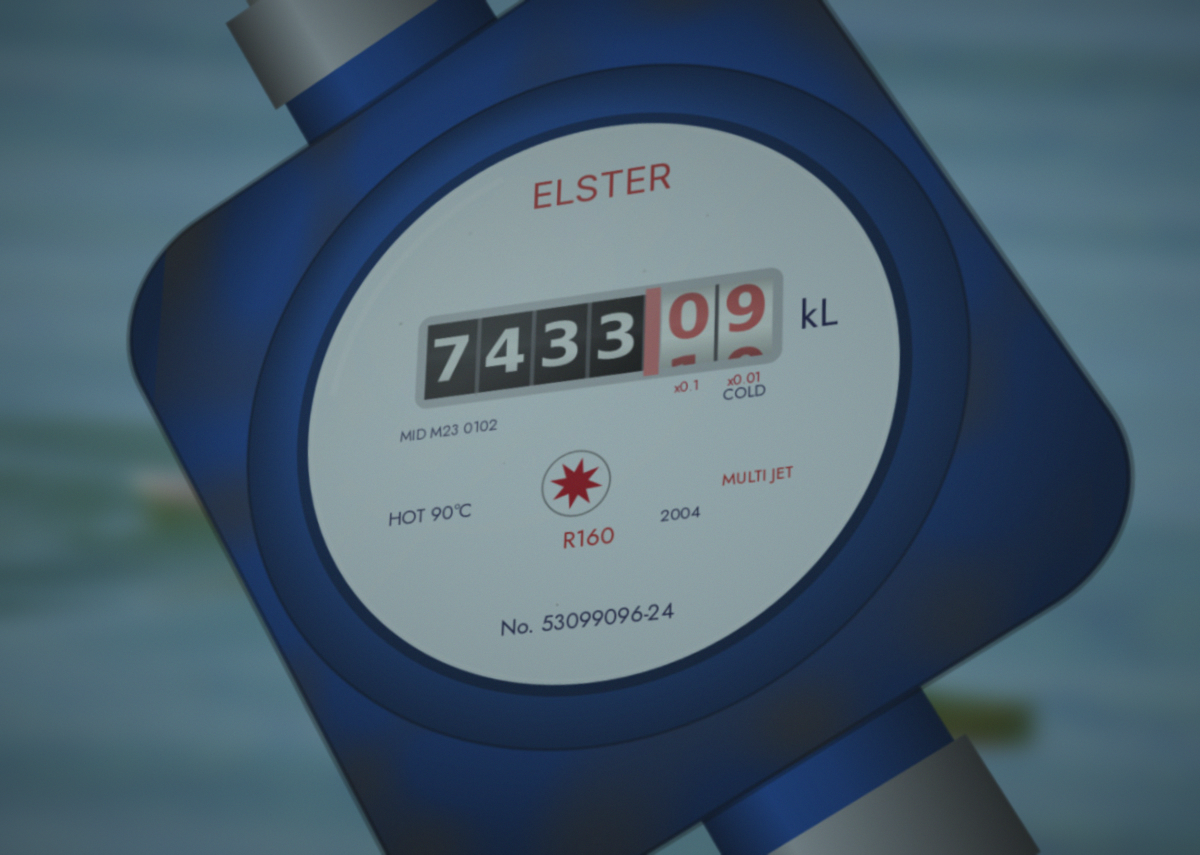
7433.09; kL
